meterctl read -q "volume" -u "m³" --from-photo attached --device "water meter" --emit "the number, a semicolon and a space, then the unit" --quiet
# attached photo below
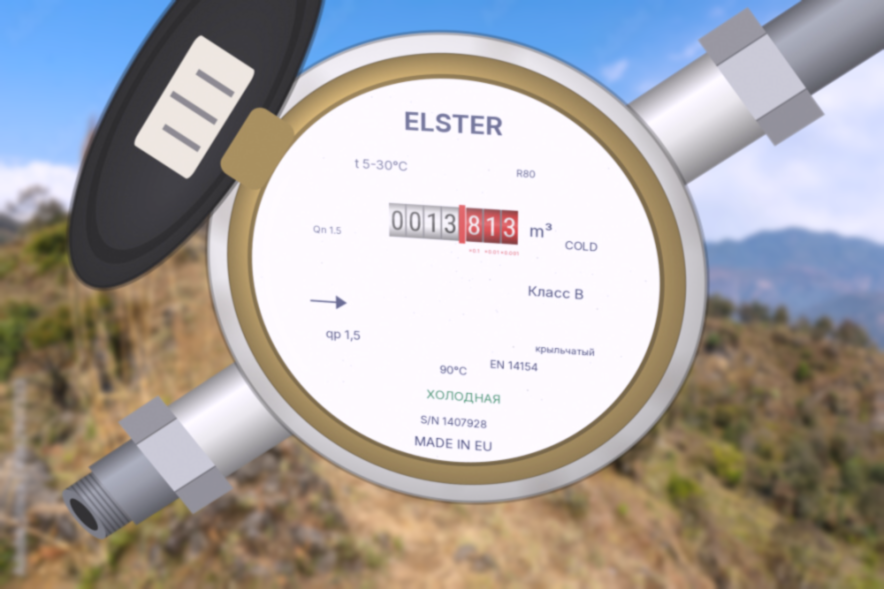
13.813; m³
